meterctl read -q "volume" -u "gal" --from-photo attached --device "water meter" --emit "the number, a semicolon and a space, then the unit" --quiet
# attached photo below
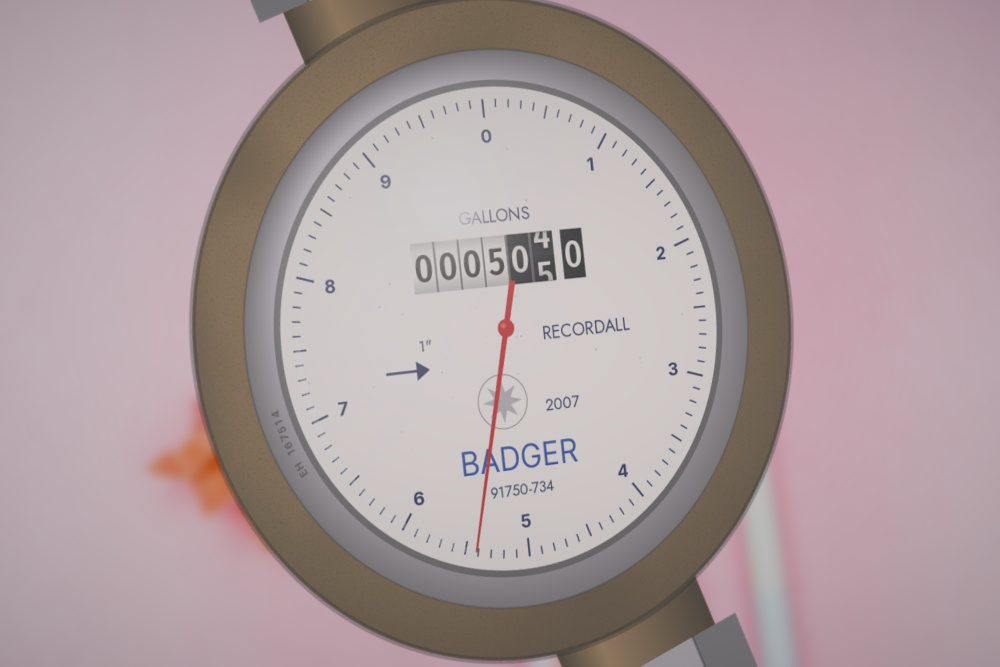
5045.4; gal
